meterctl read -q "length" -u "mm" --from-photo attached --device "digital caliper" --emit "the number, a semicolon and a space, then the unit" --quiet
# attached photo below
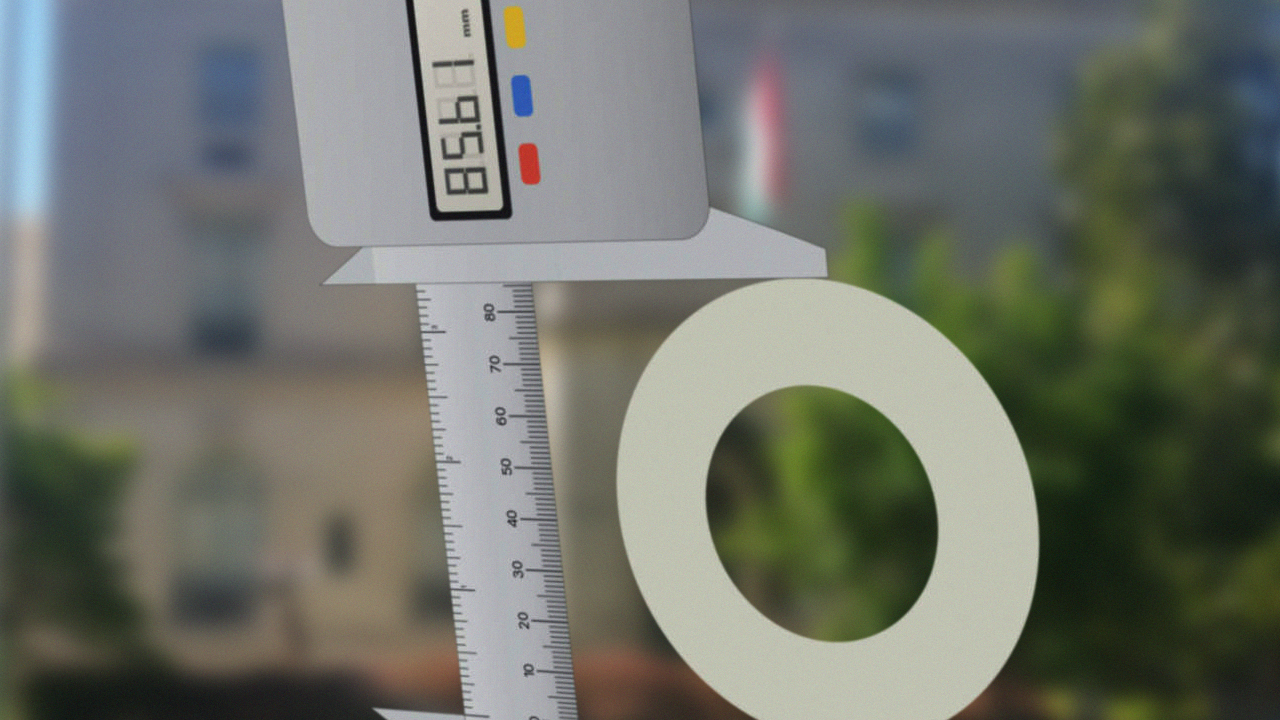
85.61; mm
